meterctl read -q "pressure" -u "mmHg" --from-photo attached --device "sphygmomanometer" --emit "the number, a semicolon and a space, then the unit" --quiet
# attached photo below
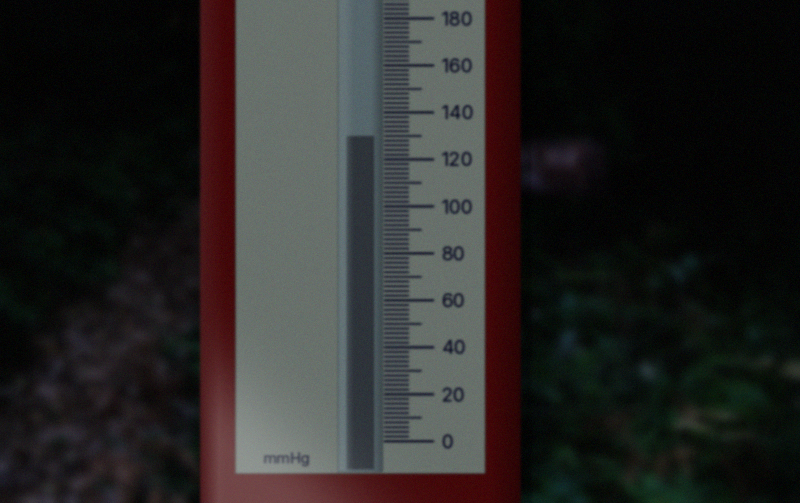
130; mmHg
